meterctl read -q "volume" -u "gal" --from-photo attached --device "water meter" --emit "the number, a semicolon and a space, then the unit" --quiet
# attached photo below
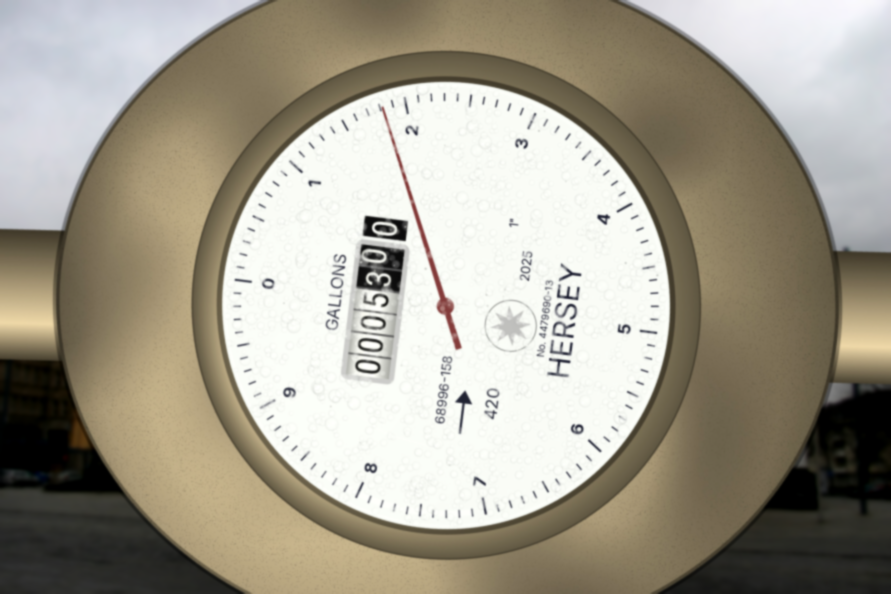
5301.8; gal
